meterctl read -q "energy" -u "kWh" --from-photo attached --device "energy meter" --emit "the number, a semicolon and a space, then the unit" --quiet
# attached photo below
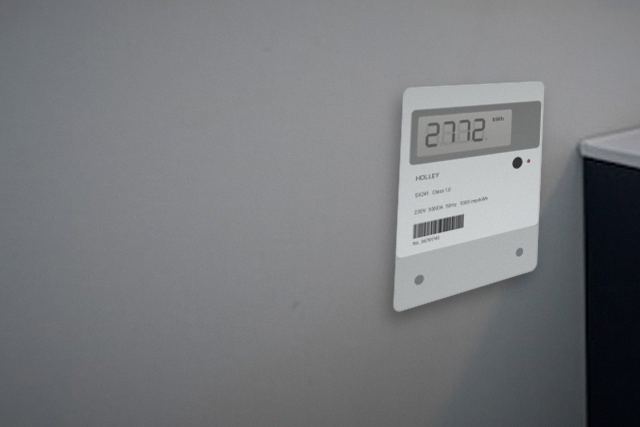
2772; kWh
